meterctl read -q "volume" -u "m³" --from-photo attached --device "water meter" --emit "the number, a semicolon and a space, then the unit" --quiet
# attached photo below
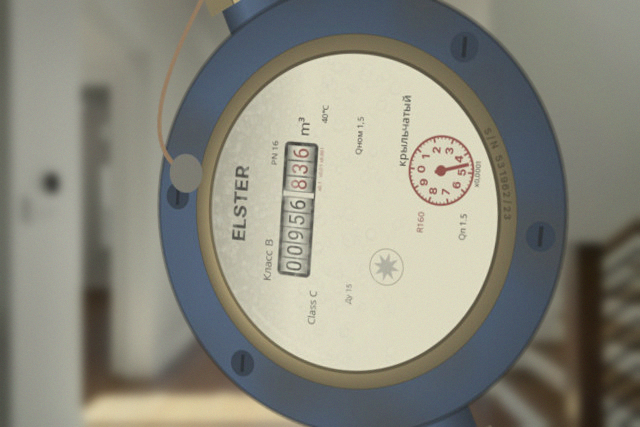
956.8364; m³
